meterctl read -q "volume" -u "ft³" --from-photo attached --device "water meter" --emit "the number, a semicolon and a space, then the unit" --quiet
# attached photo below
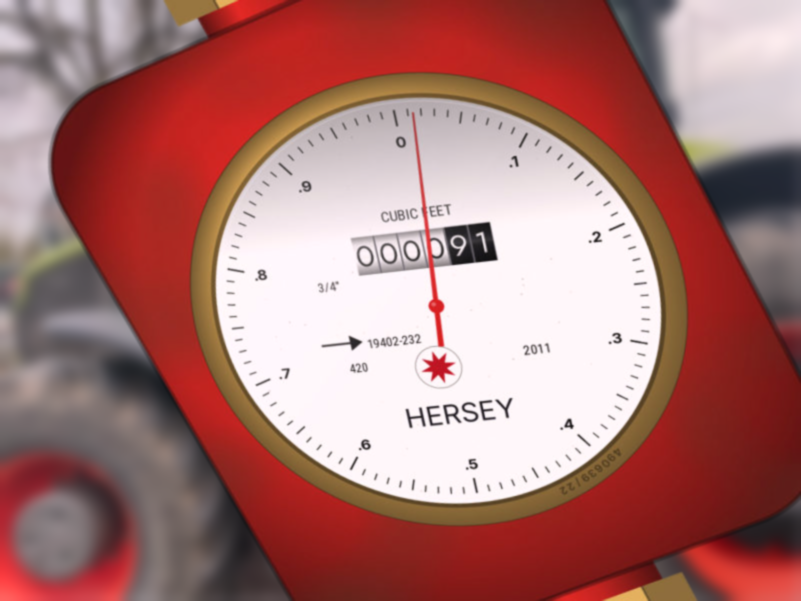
91.01; ft³
